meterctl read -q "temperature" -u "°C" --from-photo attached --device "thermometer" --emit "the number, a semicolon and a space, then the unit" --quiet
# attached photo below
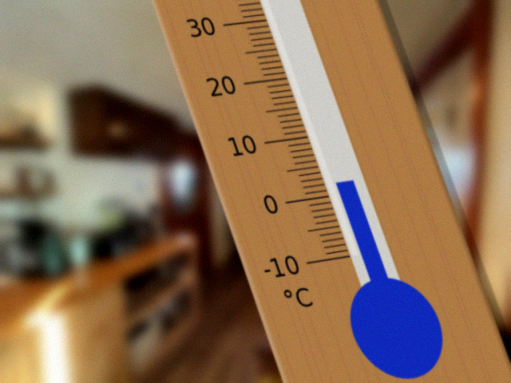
2; °C
